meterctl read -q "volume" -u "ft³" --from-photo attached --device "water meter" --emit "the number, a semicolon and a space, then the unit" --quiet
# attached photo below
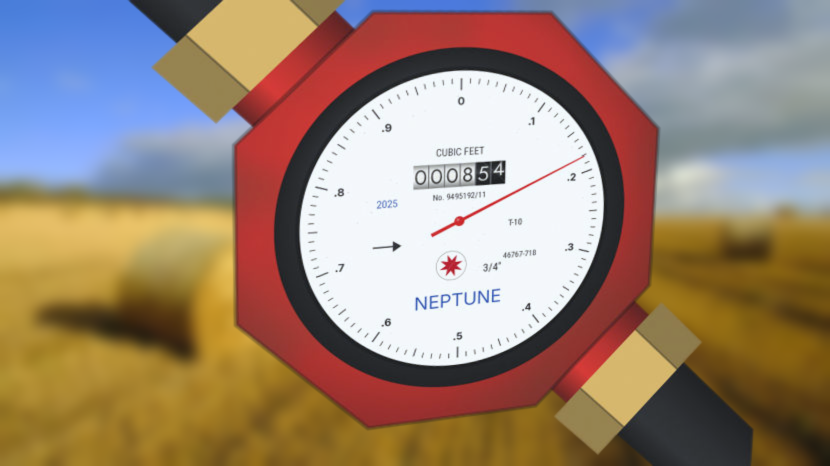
854.18; ft³
